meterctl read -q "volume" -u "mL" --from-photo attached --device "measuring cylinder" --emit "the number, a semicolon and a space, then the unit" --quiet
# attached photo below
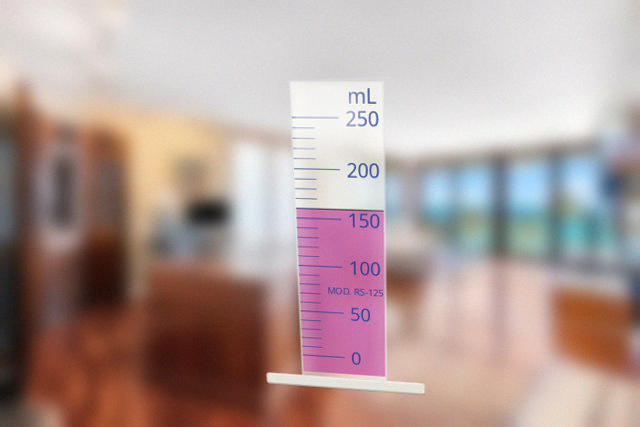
160; mL
